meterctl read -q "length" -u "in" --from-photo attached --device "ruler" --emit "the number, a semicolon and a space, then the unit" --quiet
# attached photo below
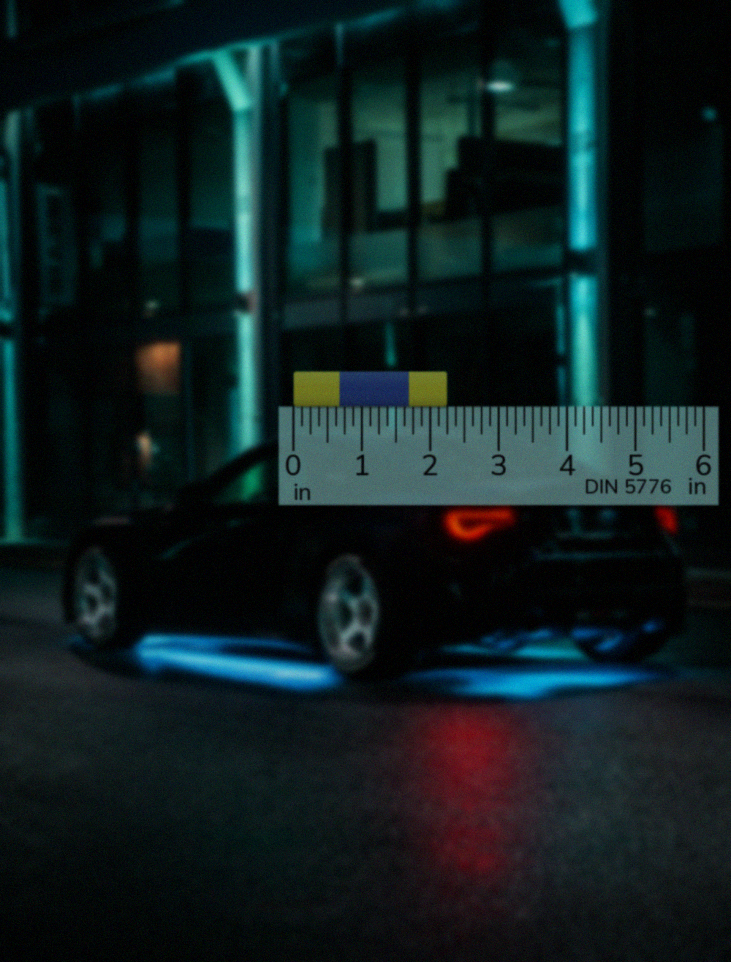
2.25; in
